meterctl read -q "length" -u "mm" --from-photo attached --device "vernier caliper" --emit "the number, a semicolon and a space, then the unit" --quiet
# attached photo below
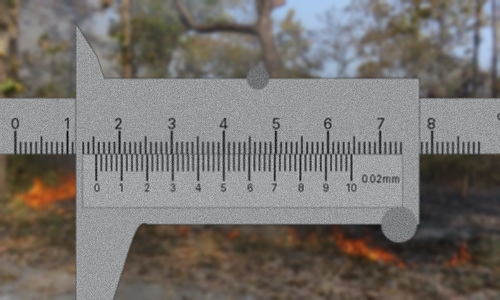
15.5; mm
